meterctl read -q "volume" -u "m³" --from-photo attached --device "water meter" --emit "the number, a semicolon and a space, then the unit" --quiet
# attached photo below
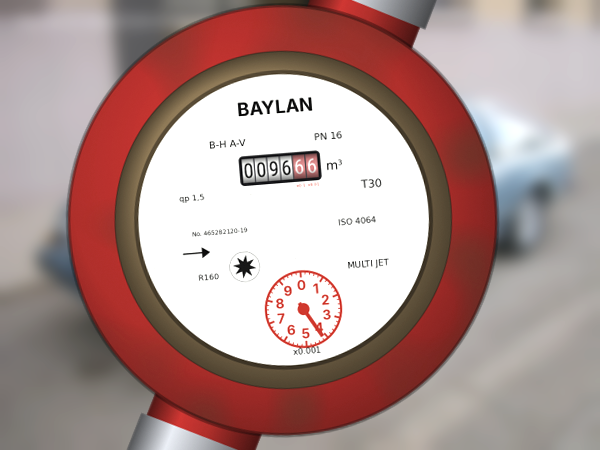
96.664; m³
